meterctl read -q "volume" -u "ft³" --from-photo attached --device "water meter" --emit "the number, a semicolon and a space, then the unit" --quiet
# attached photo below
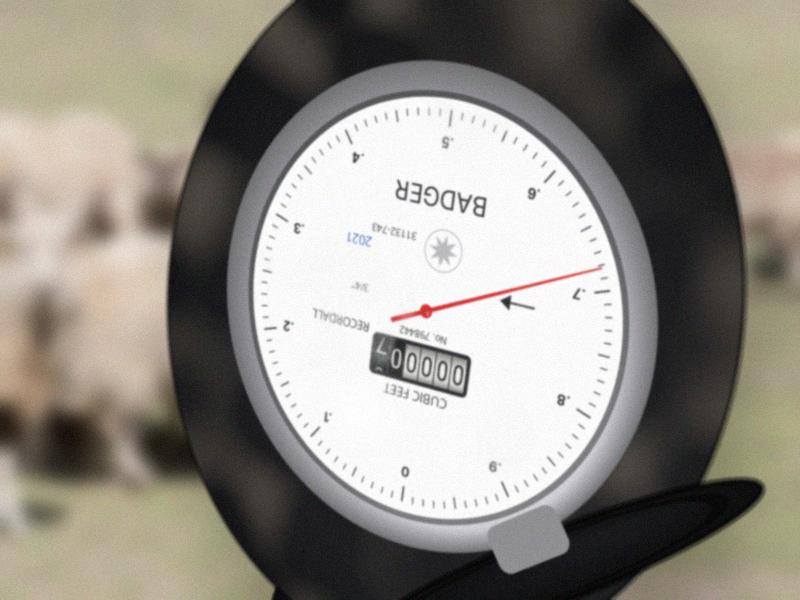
6.68; ft³
